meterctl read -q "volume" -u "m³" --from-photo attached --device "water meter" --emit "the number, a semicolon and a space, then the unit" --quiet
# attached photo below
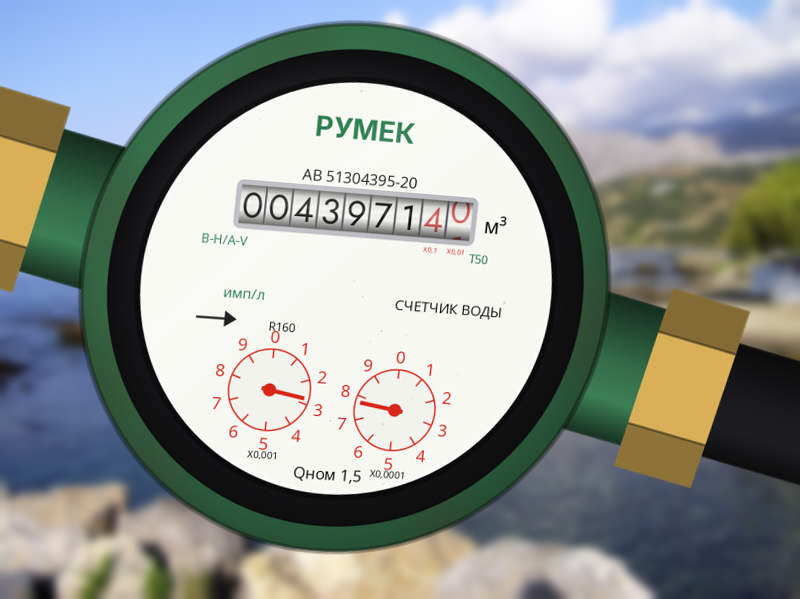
43971.4027; m³
